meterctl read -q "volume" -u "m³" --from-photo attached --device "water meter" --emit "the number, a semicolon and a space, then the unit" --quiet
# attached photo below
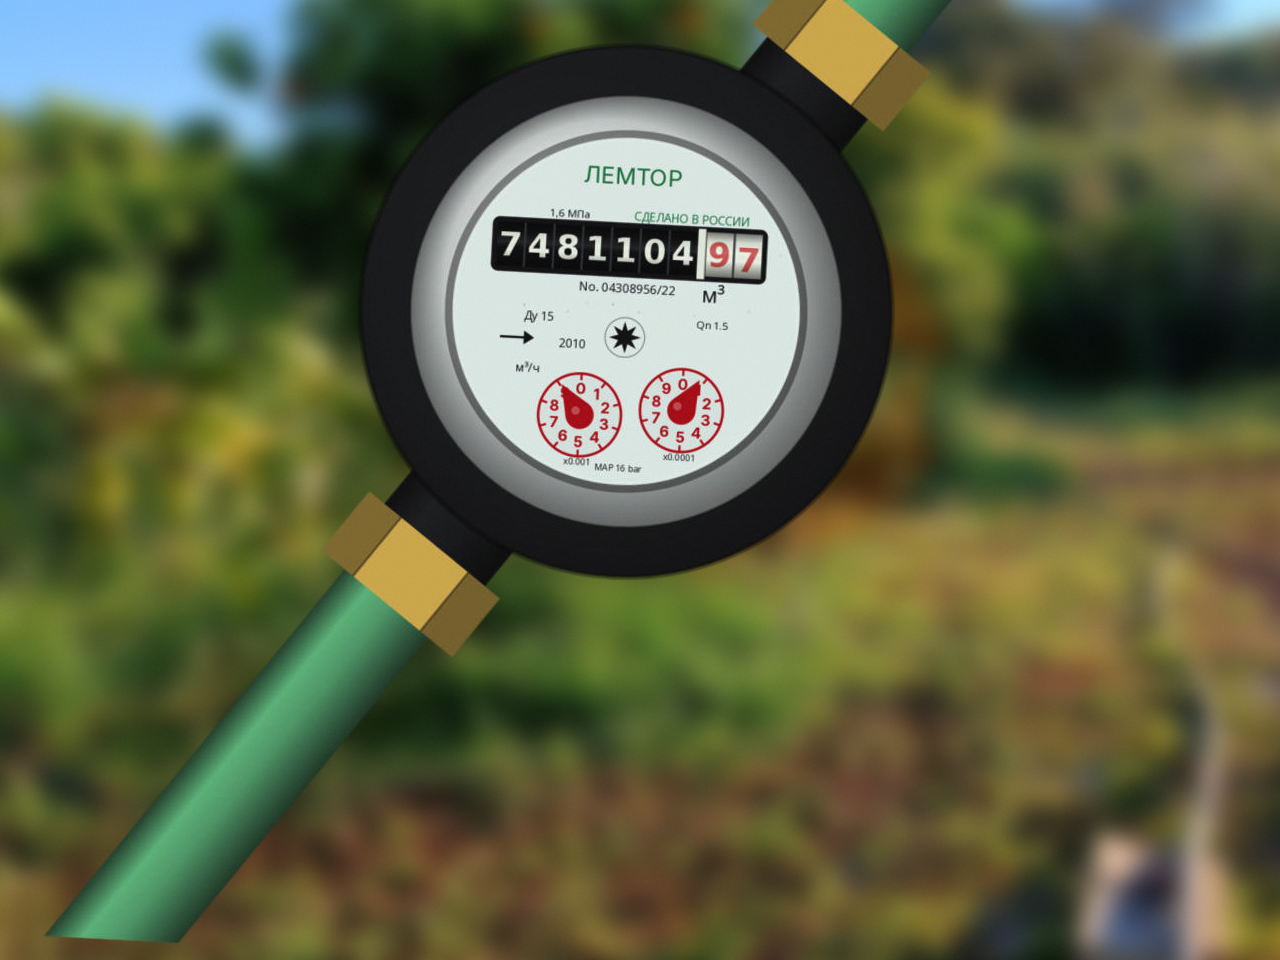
7481104.9690; m³
